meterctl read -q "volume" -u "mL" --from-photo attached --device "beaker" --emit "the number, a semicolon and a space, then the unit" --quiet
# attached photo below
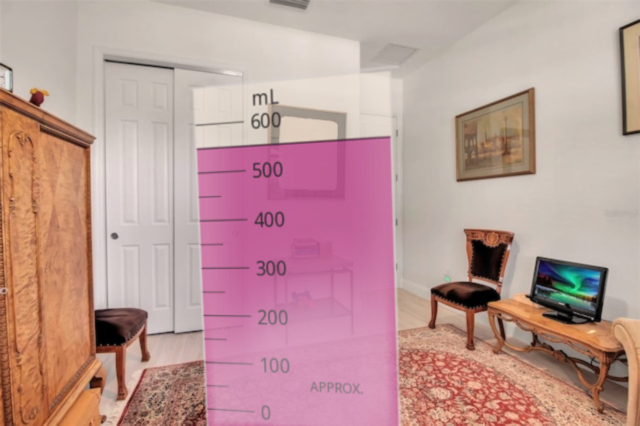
550; mL
